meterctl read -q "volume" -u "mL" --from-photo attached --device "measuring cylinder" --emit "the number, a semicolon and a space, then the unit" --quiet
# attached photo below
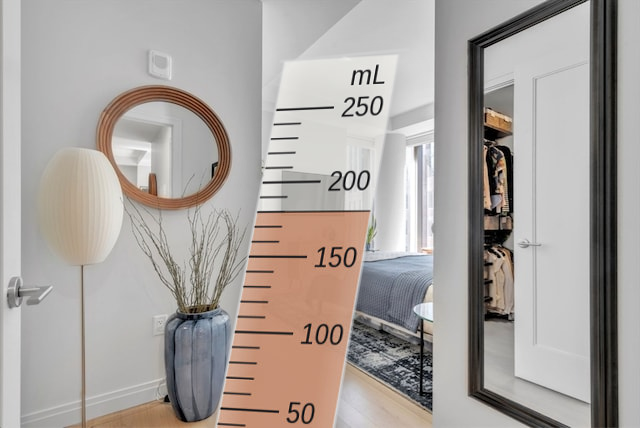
180; mL
